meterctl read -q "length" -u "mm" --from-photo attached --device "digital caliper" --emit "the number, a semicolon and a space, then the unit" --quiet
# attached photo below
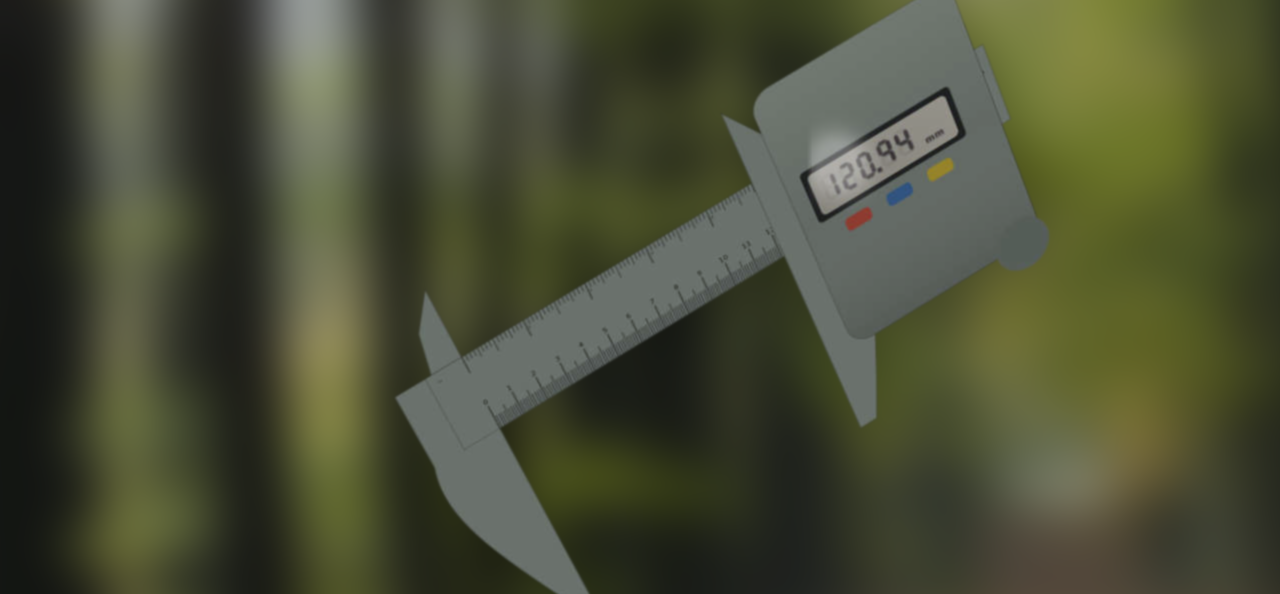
120.94; mm
